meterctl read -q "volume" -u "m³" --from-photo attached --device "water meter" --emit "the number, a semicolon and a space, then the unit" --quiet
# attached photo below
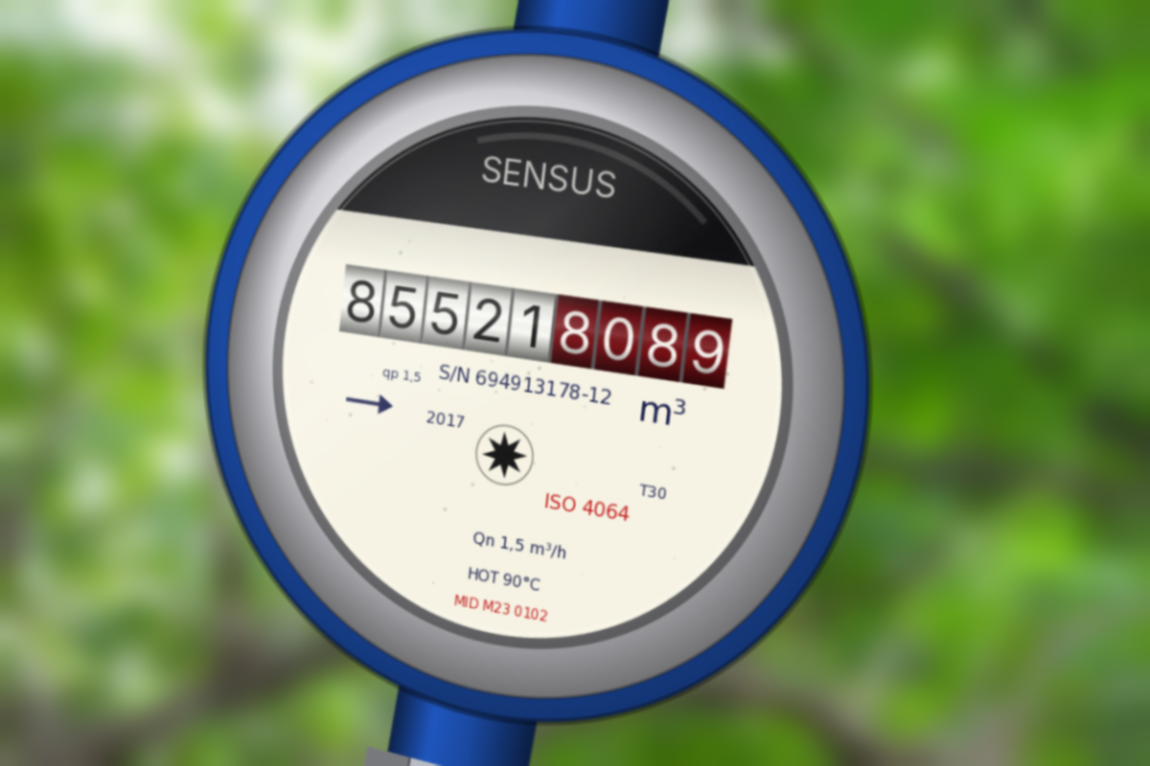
85521.8089; m³
